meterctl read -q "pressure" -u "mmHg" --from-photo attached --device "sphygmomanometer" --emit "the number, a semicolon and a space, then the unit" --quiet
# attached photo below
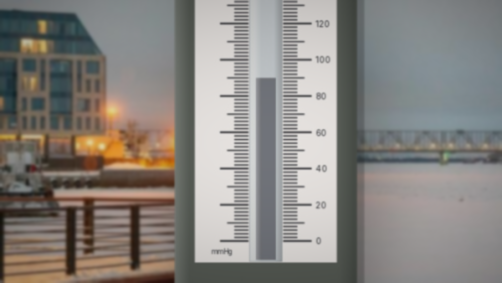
90; mmHg
